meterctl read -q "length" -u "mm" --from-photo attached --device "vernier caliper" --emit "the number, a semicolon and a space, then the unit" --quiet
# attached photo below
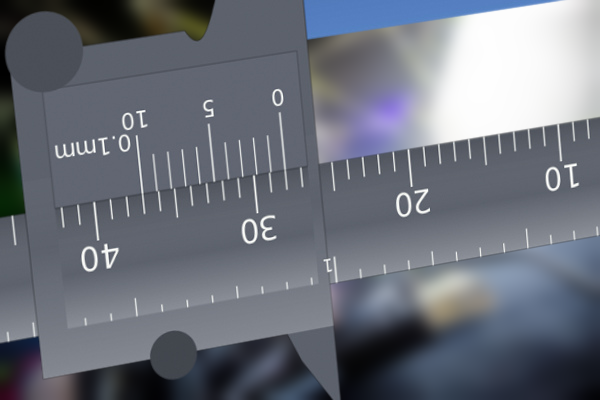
28.0; mm
